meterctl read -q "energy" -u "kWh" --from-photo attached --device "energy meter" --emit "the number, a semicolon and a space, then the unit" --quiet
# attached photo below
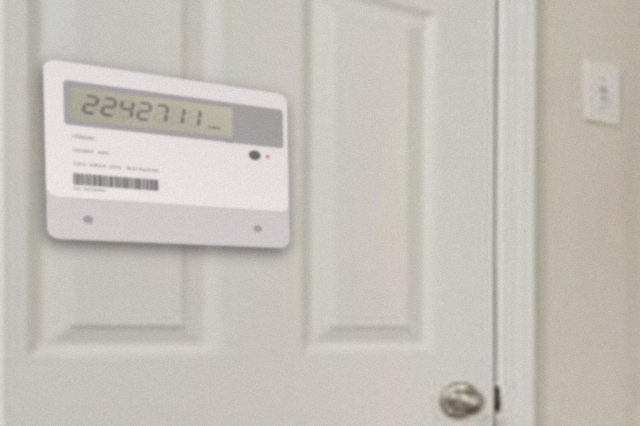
2242711; kWh
